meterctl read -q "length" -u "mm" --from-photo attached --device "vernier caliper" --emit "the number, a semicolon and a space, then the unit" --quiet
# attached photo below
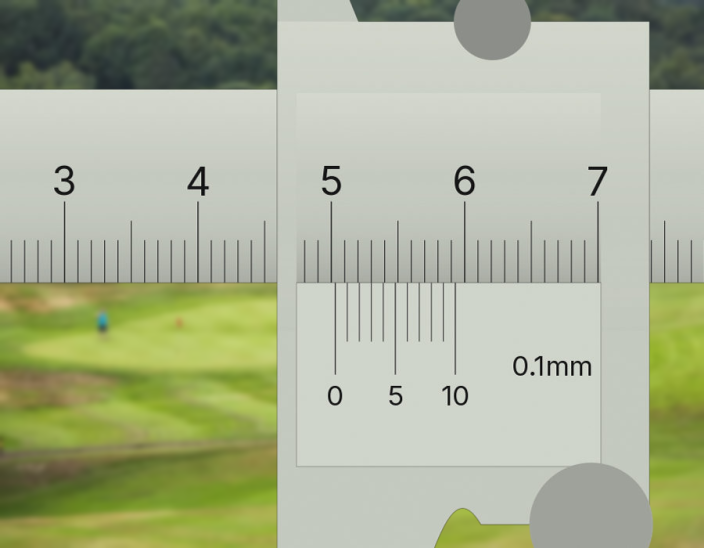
50.3; mm
